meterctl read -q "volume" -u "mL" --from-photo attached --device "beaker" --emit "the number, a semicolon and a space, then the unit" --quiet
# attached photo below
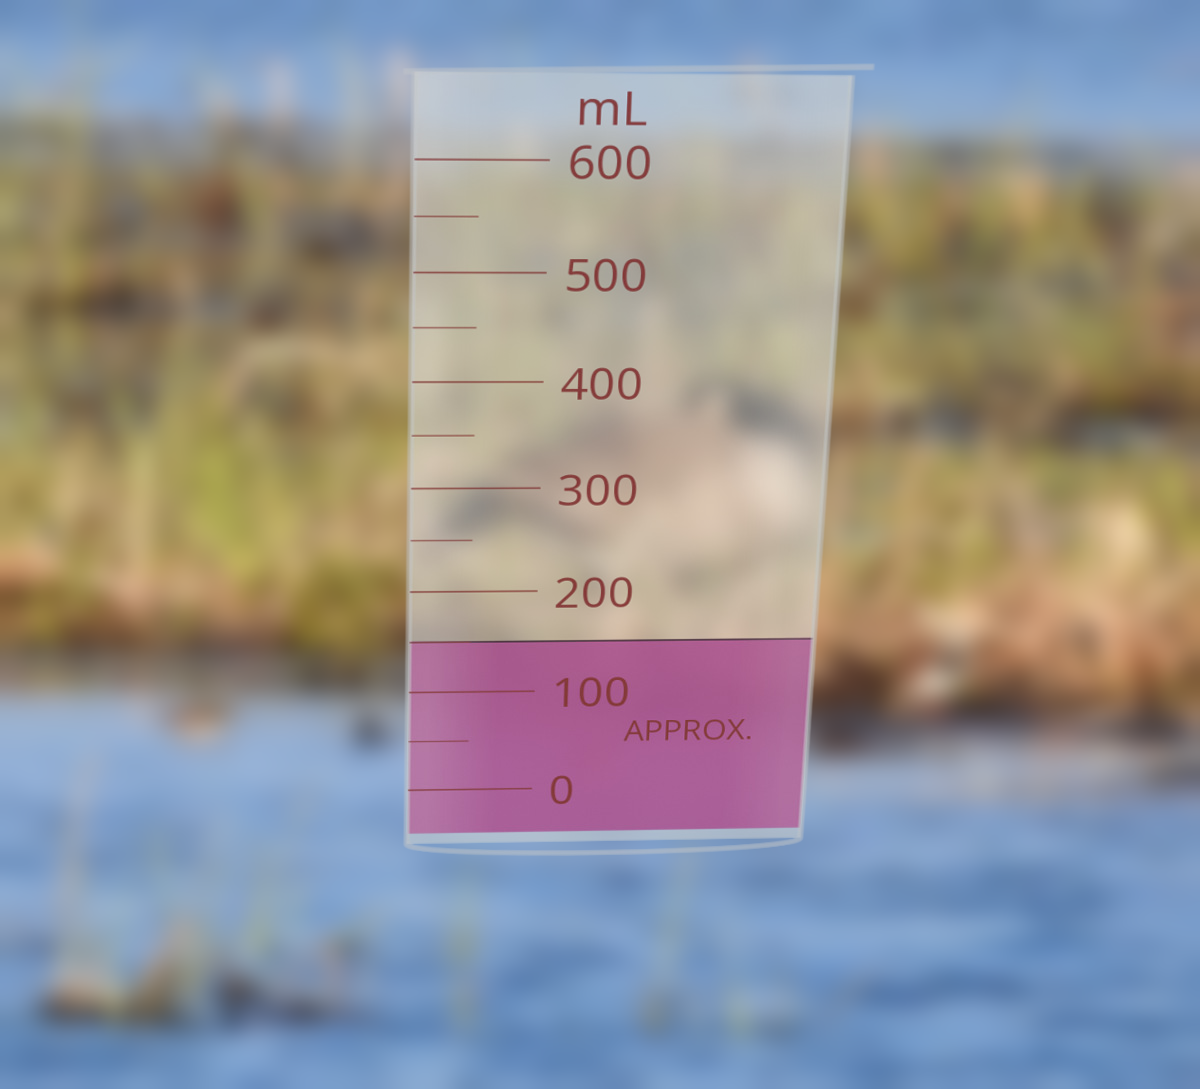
150; mL
